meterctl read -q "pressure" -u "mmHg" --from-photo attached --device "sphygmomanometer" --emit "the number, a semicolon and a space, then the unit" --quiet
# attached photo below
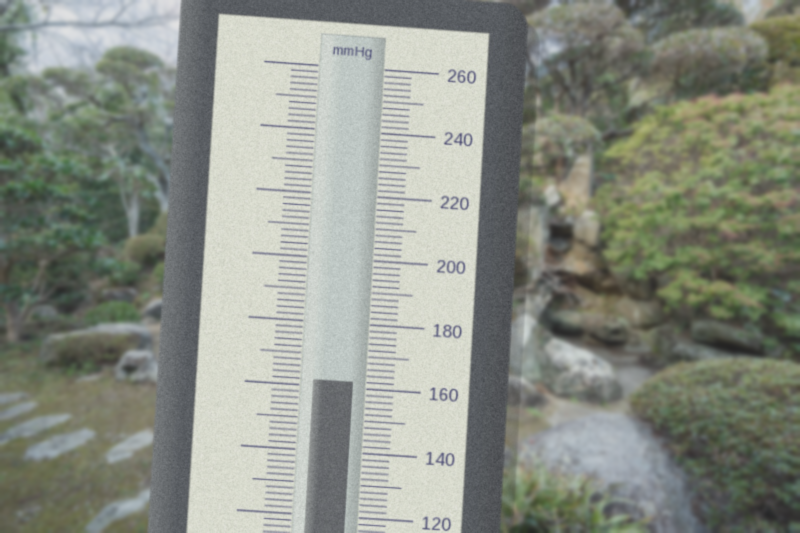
162; mmHg
